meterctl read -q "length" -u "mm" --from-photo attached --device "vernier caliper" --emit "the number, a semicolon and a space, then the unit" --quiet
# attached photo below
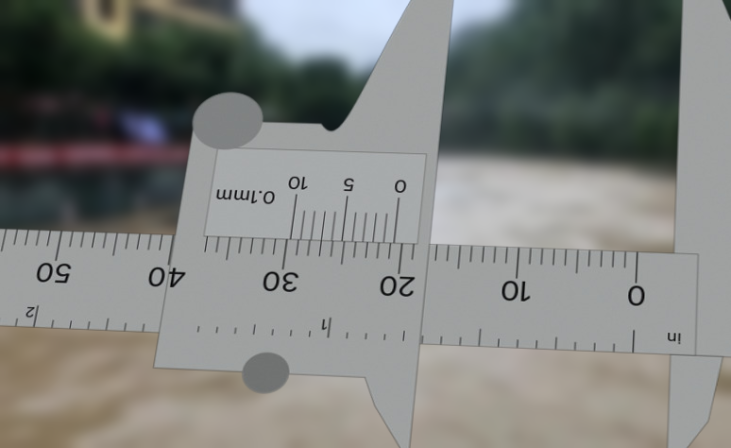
20.7; mm
